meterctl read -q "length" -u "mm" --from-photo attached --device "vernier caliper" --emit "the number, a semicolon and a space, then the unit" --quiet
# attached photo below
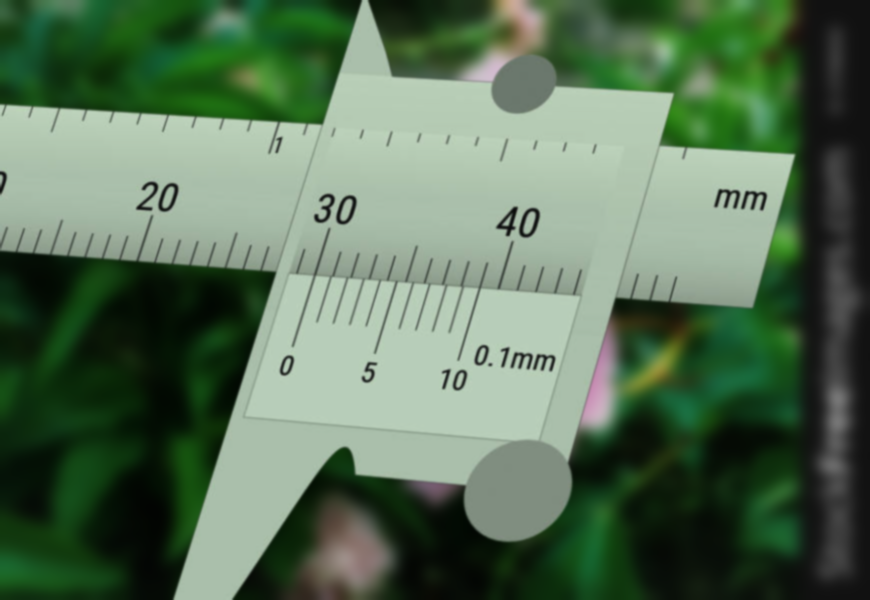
30.0; mm
